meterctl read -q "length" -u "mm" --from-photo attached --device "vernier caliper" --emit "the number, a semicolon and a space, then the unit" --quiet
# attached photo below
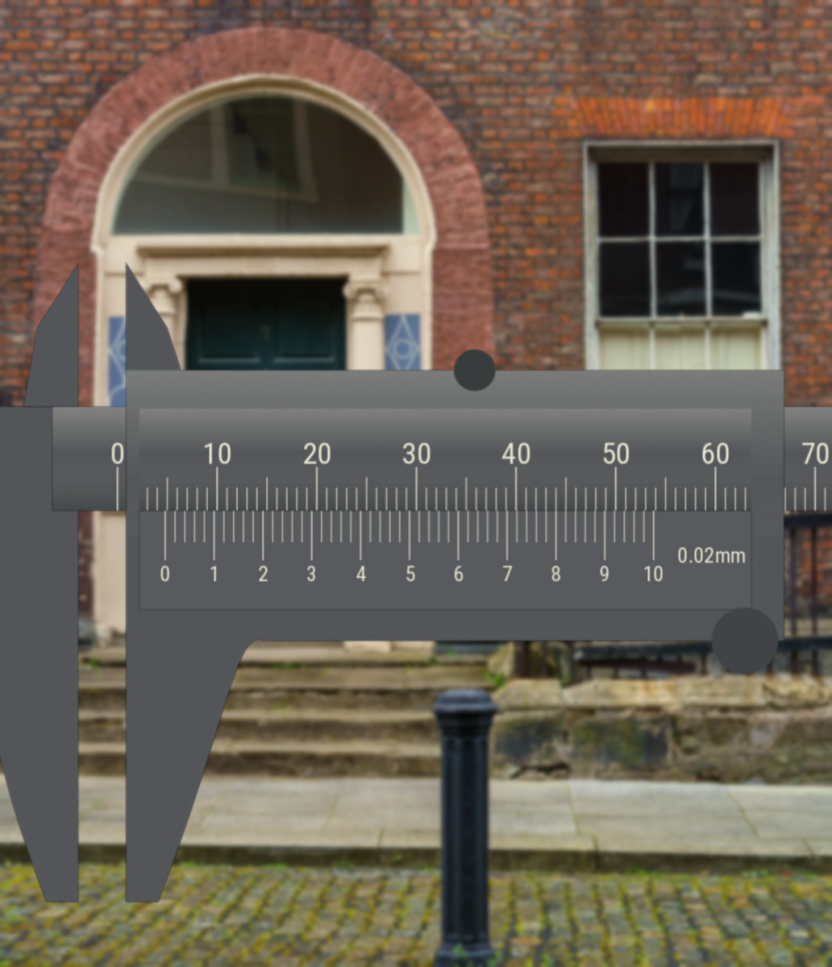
4.8; mm
